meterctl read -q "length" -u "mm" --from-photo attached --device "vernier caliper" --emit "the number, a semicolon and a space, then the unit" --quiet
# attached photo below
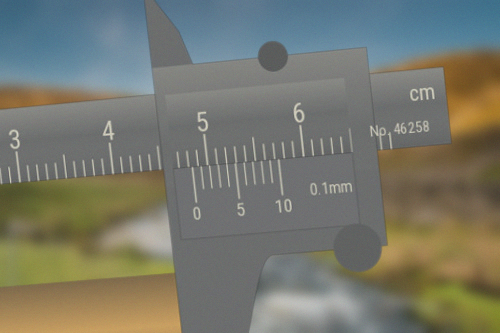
48.4; mm
